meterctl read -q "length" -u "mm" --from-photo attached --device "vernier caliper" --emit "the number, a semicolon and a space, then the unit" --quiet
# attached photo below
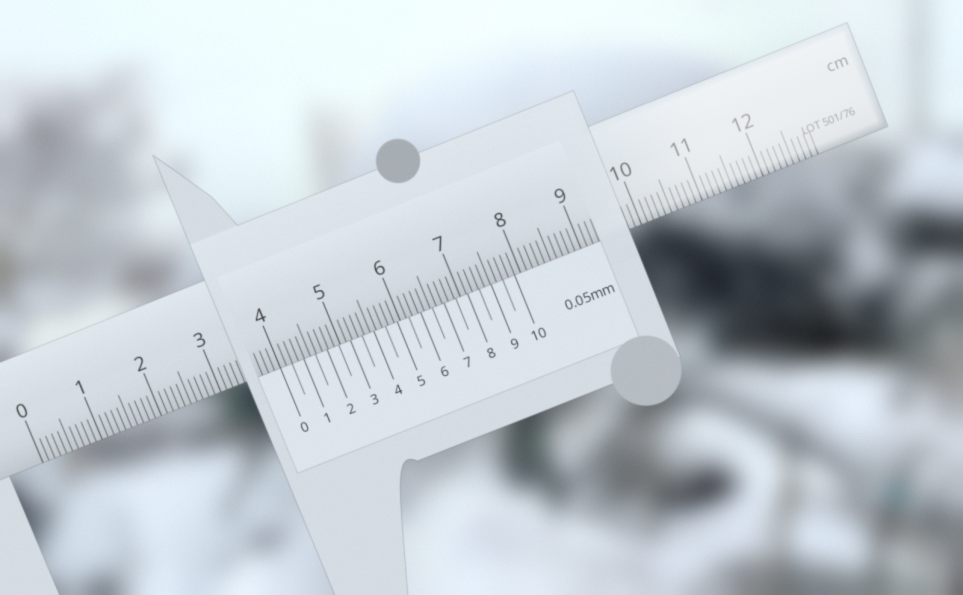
40.0; mm
